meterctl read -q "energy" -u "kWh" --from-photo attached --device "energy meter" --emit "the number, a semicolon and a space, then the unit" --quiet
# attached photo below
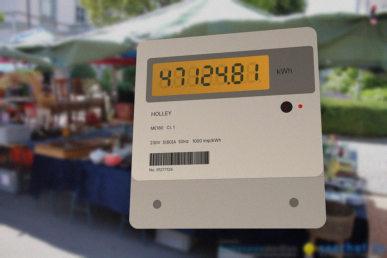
47124.81; kWh
